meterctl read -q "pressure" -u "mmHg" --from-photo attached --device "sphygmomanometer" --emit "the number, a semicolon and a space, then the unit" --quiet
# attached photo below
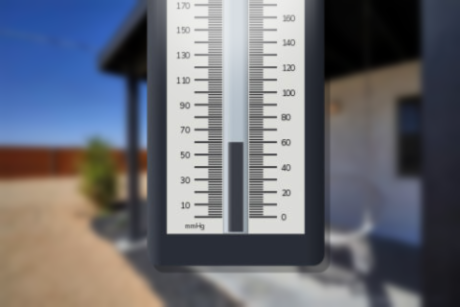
60; mmHg
